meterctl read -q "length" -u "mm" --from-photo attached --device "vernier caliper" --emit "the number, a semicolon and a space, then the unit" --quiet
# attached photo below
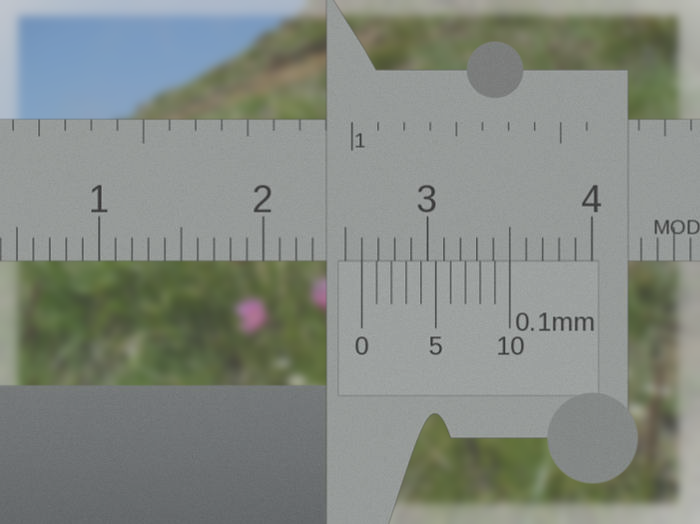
26.0; mm
